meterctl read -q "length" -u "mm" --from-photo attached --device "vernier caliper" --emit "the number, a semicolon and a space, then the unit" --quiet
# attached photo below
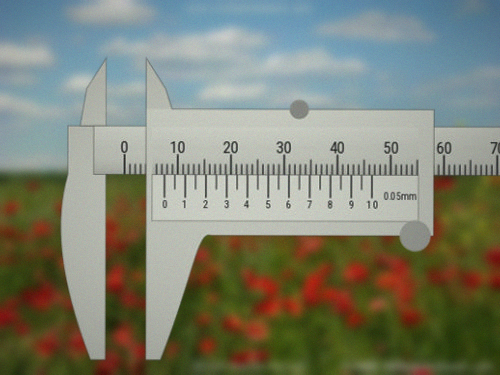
7.5; mm
